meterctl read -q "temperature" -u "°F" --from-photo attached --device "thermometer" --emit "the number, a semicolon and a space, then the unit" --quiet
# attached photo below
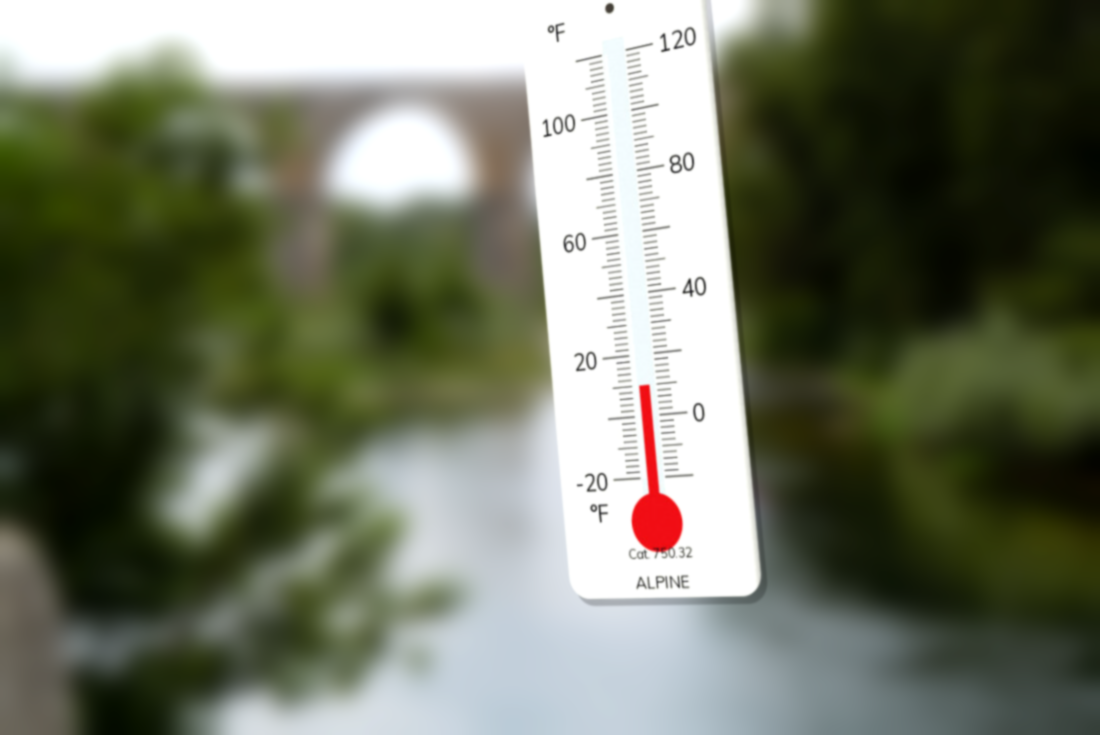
10; °F
